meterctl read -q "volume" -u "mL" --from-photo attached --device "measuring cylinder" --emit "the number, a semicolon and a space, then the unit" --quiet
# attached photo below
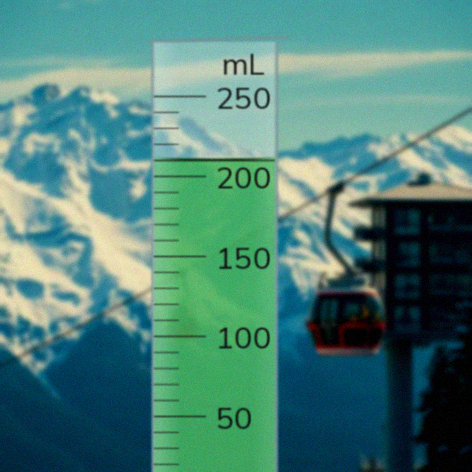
210; mL
